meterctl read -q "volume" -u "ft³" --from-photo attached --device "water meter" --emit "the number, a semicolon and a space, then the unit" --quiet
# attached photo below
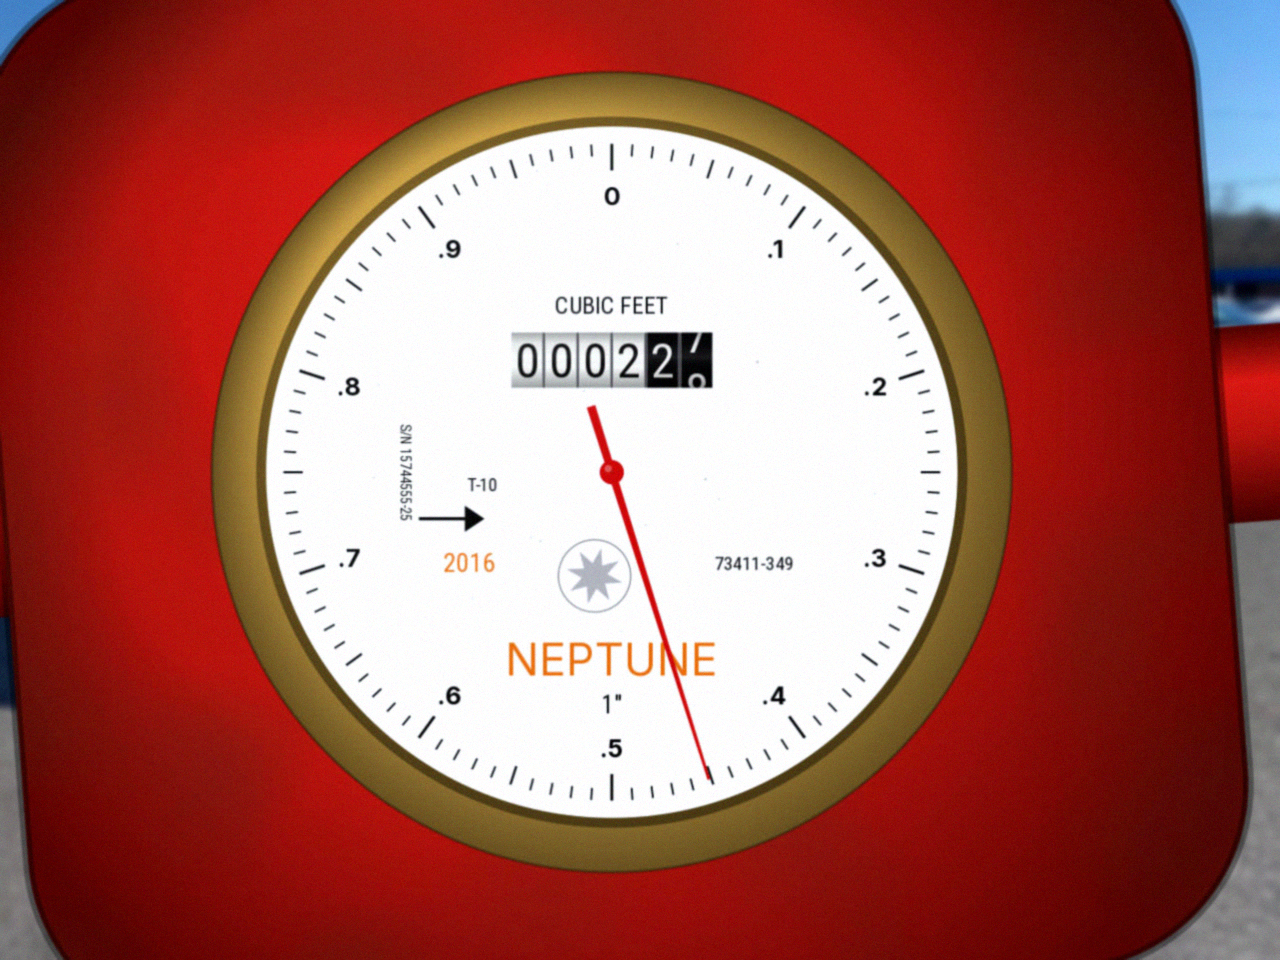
227.45; ft³
